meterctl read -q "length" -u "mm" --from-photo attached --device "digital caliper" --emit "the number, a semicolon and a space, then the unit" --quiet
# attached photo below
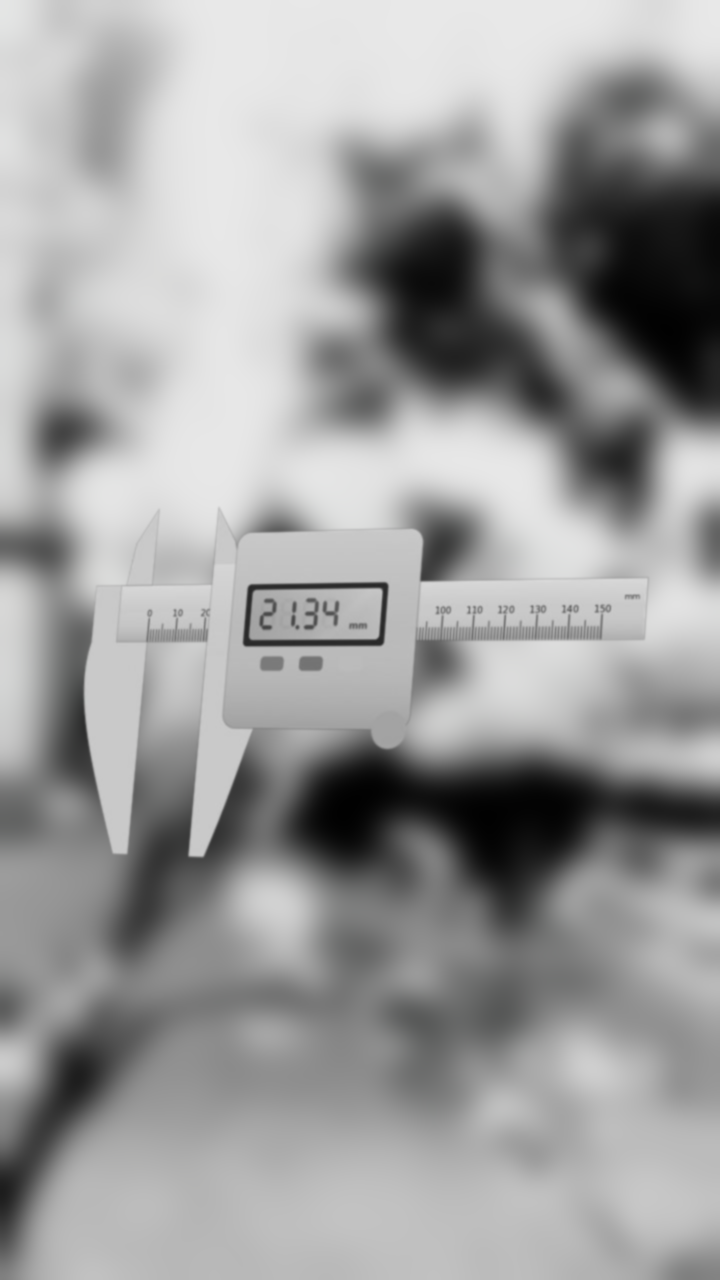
21.34; mm
